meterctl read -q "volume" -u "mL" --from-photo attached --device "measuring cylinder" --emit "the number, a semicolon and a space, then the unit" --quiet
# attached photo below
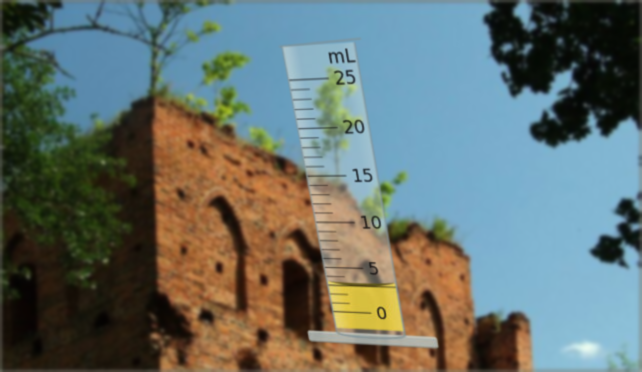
3; mL
